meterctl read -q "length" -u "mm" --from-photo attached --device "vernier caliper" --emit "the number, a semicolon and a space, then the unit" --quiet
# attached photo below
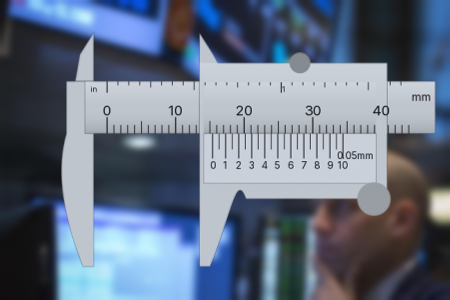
15.4; mm
